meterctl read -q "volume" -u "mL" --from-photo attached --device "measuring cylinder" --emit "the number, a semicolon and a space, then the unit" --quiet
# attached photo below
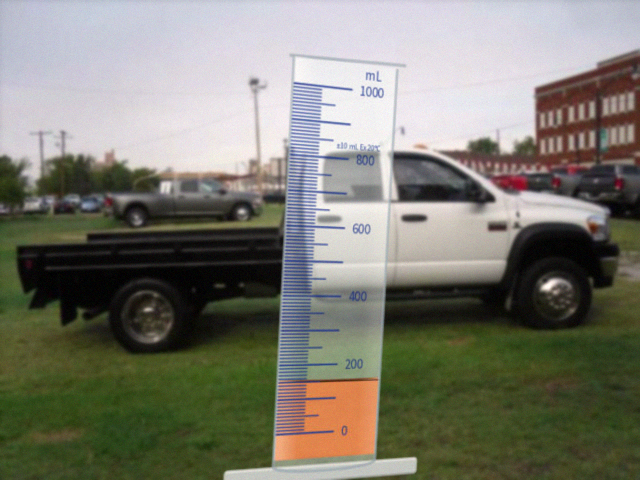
150; mL
